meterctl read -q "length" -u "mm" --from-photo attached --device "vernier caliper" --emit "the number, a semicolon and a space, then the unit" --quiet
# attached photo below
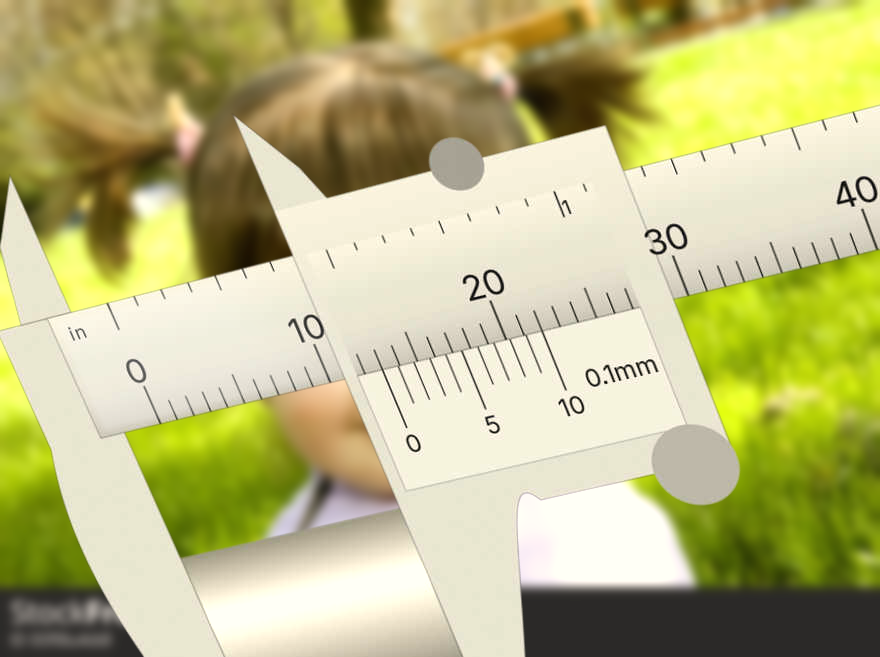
13.0; mm
